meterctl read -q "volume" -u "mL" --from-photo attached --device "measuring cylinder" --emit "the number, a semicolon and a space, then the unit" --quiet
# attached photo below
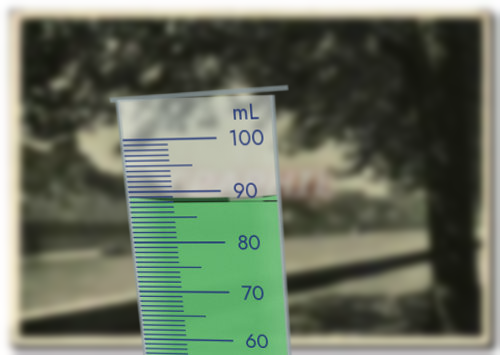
88; mL
